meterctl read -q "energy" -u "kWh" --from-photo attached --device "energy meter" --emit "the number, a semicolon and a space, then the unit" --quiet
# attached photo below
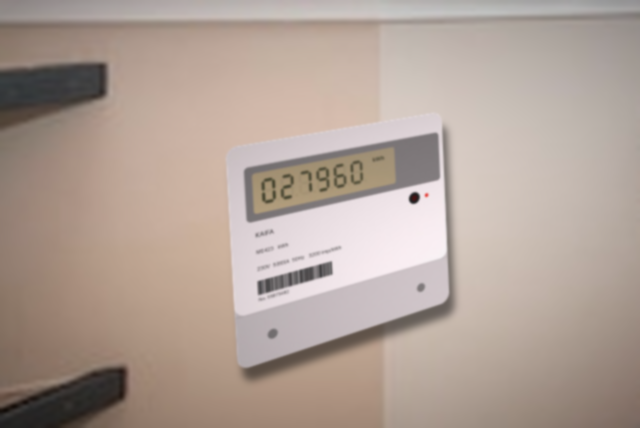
27960; kWh
